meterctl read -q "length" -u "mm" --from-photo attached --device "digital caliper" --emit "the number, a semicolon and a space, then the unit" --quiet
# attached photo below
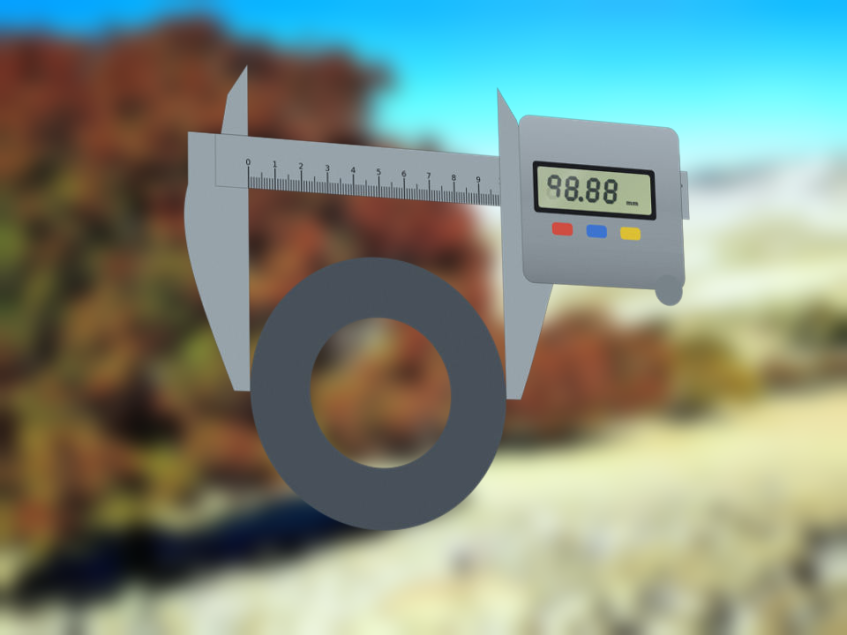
98.88; mm
